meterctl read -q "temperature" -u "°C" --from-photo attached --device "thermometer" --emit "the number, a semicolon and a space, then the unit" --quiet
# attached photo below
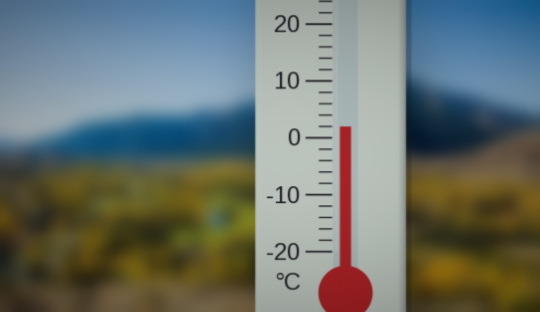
2; °C
